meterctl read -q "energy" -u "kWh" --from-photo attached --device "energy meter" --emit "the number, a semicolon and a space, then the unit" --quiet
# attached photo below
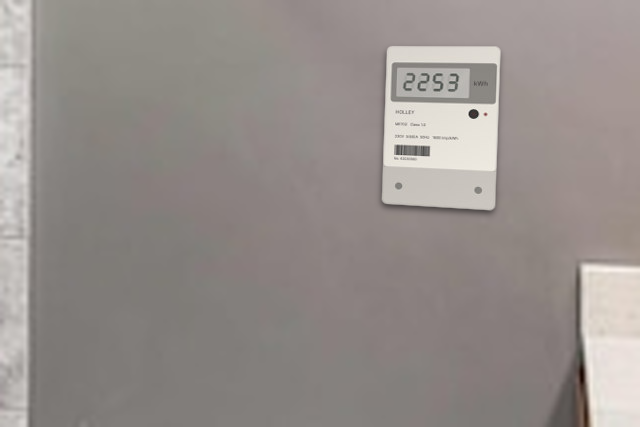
2253; kWh
